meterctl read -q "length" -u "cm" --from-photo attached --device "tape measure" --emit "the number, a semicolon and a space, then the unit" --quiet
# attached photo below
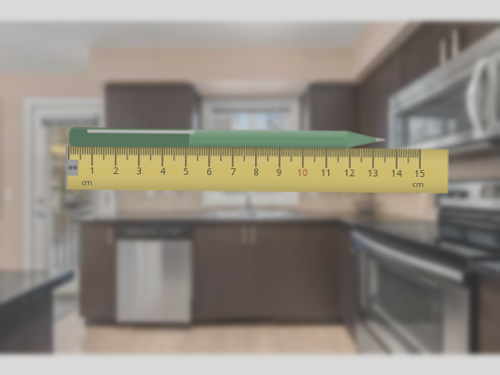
13.5; cm
